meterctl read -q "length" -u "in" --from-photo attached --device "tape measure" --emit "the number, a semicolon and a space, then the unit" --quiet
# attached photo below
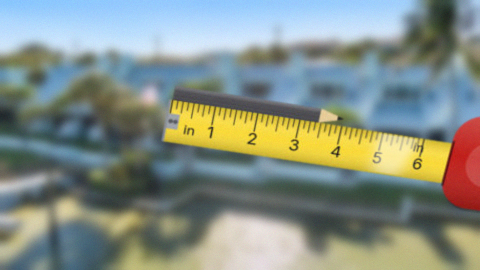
4; in
